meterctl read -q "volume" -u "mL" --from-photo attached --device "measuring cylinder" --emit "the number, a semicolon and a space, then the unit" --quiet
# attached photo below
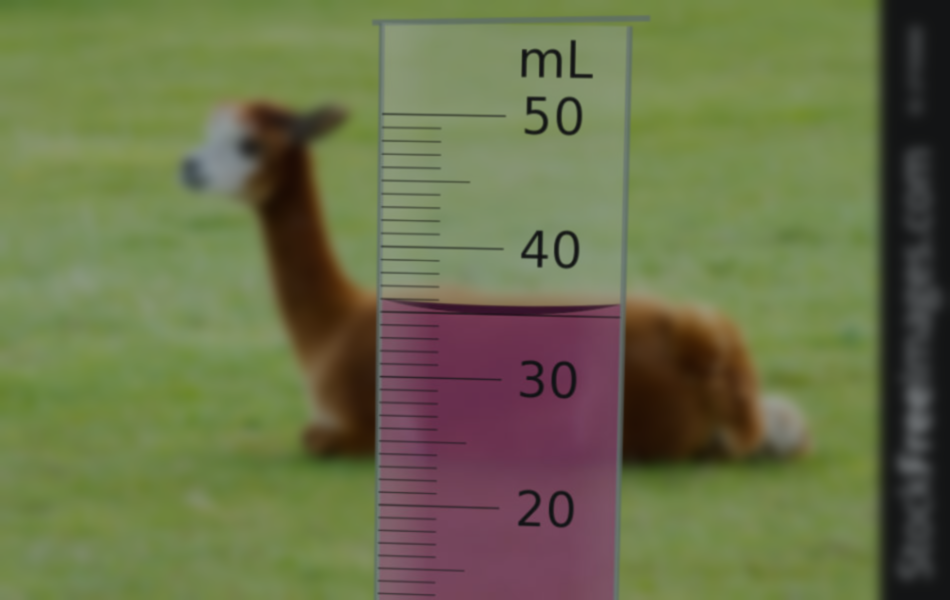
35; mL
